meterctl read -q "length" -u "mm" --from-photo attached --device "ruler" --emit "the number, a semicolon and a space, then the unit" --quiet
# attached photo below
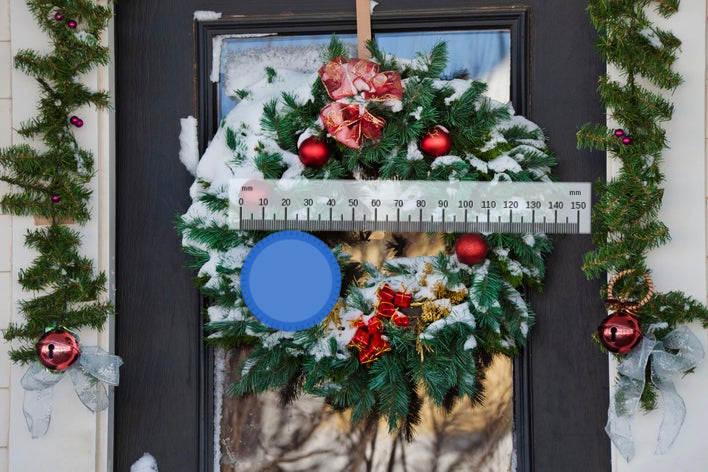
45; mm
